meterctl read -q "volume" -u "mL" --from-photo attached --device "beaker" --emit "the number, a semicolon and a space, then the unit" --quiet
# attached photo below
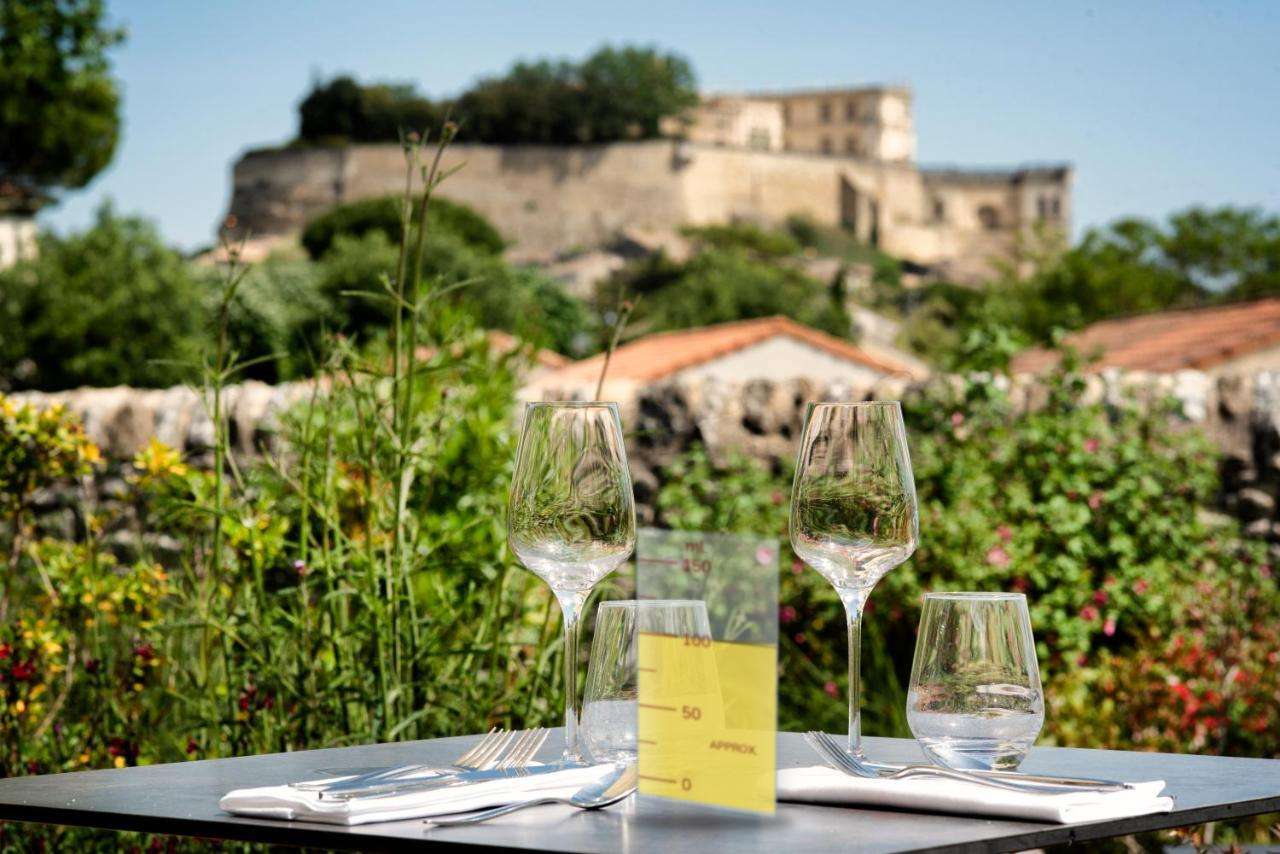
100; mL
